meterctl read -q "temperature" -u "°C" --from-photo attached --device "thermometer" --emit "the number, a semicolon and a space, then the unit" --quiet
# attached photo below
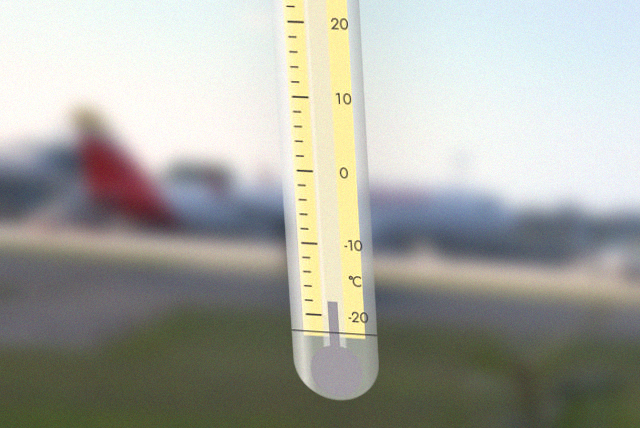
-18; °C
